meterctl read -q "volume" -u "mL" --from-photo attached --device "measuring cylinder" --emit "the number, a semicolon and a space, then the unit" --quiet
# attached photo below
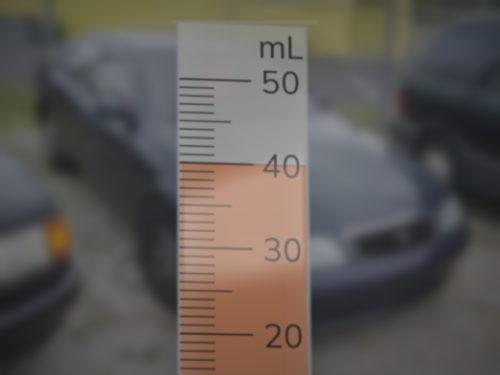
40; mL
